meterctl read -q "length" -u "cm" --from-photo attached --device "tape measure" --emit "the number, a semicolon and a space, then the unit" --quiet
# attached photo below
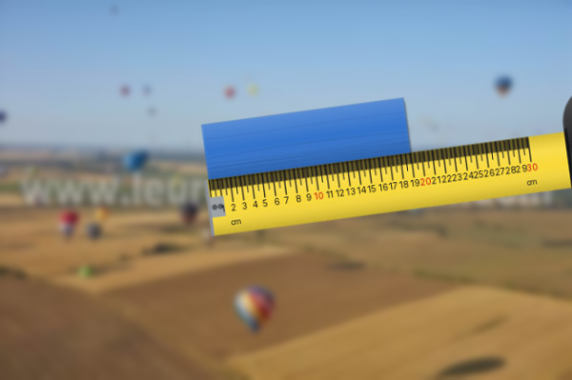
19; cm
